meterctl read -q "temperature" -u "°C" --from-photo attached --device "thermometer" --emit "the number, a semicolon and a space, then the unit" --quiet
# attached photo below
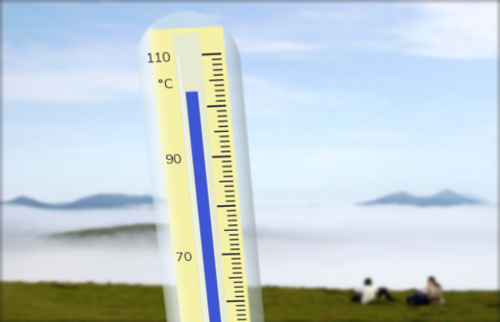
103; °C
